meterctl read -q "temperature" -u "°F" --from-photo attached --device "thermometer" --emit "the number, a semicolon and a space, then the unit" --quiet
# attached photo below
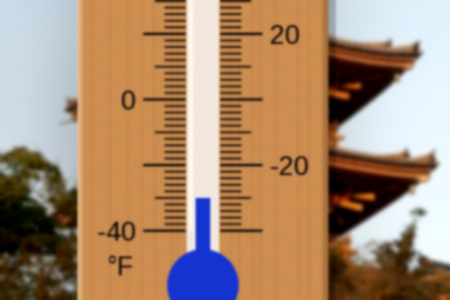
-30; °F
